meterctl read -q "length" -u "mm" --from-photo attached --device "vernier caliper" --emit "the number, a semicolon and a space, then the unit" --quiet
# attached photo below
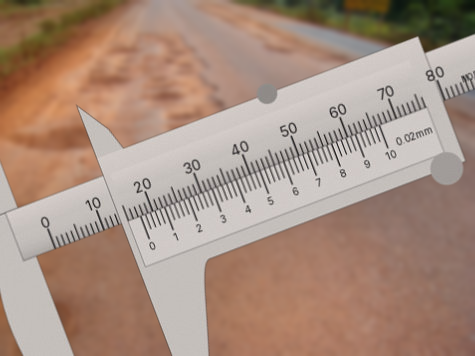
17.5; mm
